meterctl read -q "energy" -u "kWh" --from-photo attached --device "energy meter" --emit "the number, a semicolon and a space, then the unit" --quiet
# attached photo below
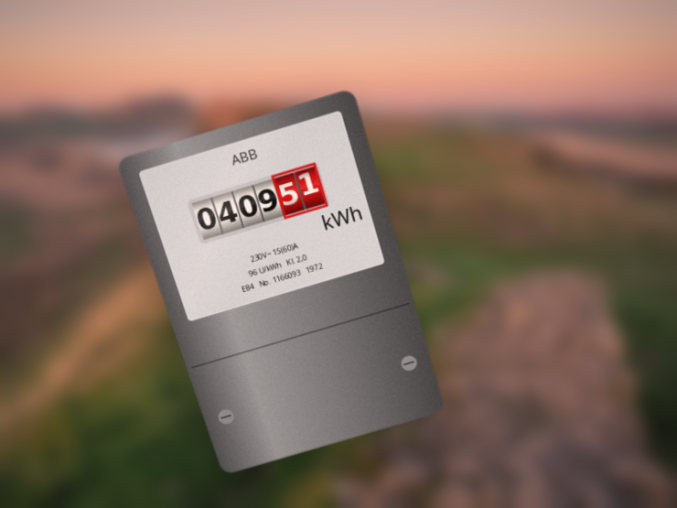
409.51; kWh
